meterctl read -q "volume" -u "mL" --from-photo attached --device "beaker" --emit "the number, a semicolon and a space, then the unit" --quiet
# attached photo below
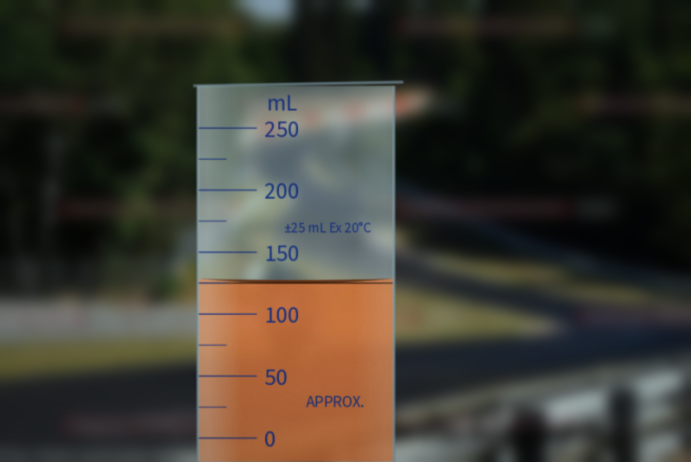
125; mL
